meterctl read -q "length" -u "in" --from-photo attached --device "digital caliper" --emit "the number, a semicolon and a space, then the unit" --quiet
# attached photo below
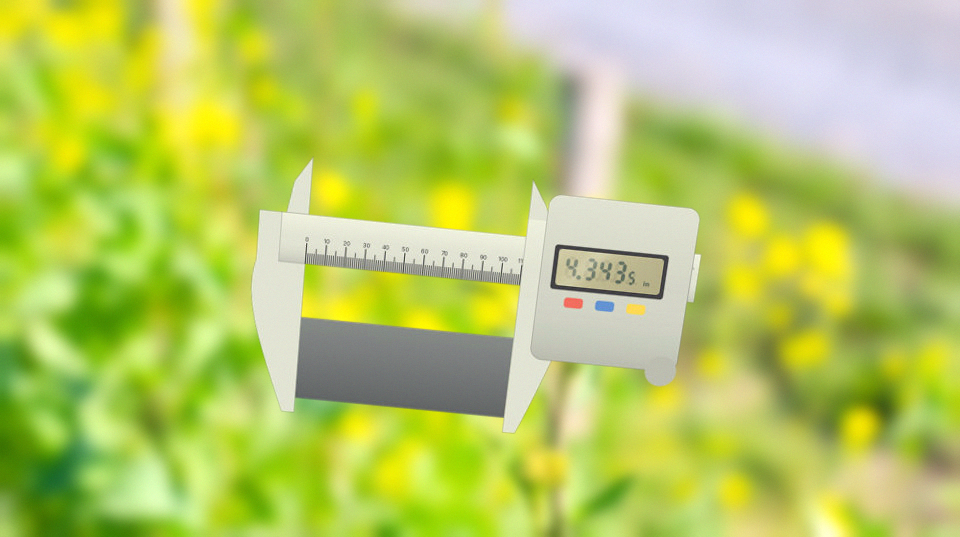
4.3435; in
